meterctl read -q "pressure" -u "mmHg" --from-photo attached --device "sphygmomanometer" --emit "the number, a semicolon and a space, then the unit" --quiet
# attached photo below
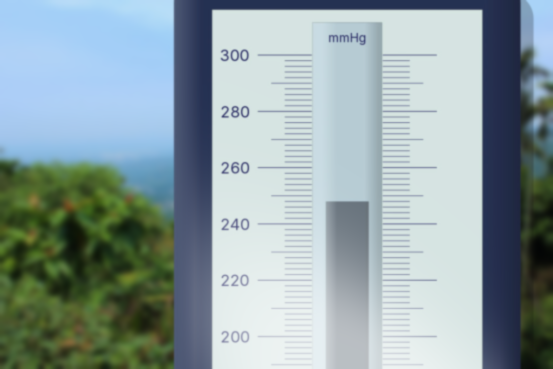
248; mmHg
